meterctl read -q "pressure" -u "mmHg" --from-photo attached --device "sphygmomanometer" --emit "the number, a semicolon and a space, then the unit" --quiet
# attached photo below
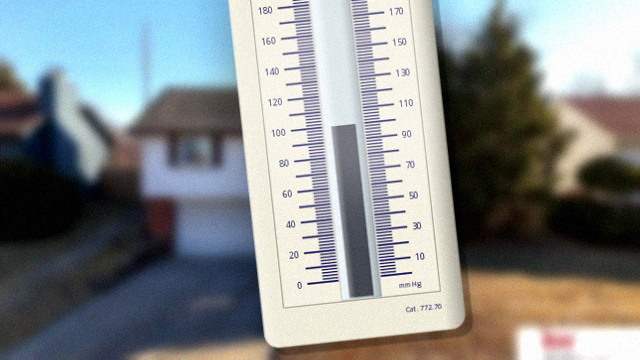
100; mmHg
